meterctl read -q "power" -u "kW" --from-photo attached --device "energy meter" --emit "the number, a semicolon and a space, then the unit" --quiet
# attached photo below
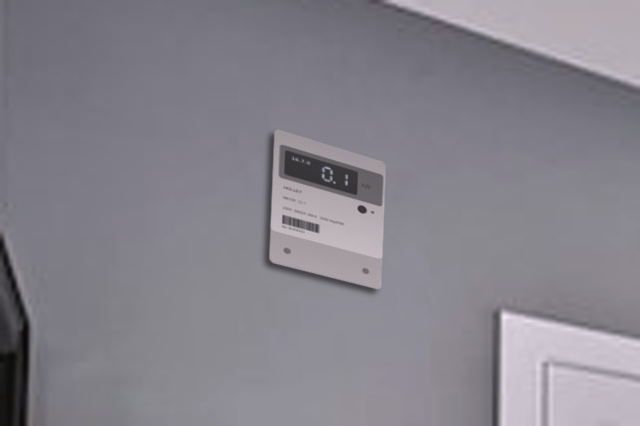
0.1; kW
